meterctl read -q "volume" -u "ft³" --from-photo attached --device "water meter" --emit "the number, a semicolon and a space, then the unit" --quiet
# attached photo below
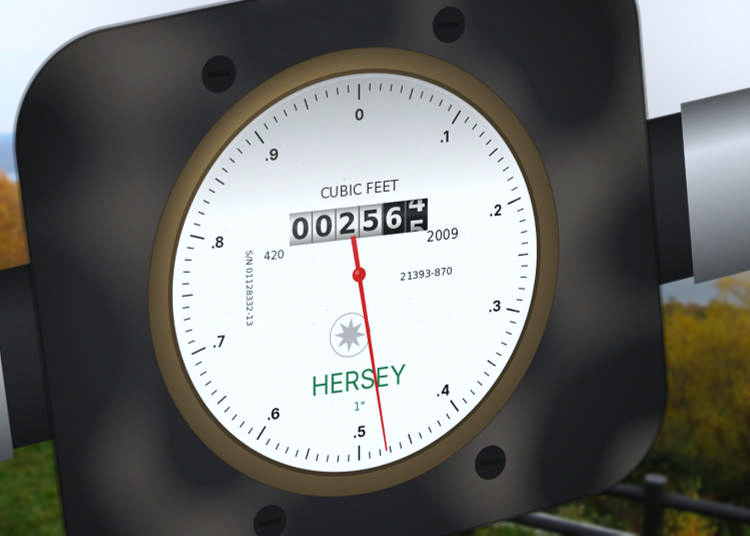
2564.47; ft³
